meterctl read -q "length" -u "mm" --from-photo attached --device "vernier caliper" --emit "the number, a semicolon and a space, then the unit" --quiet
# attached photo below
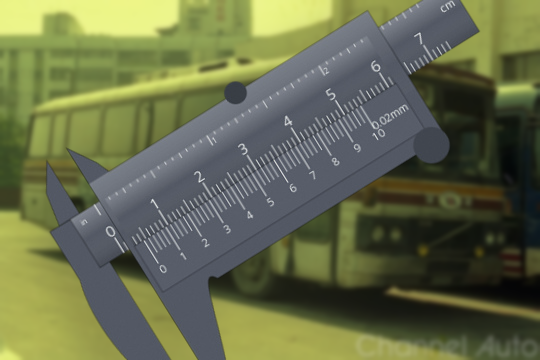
4.5; mm
